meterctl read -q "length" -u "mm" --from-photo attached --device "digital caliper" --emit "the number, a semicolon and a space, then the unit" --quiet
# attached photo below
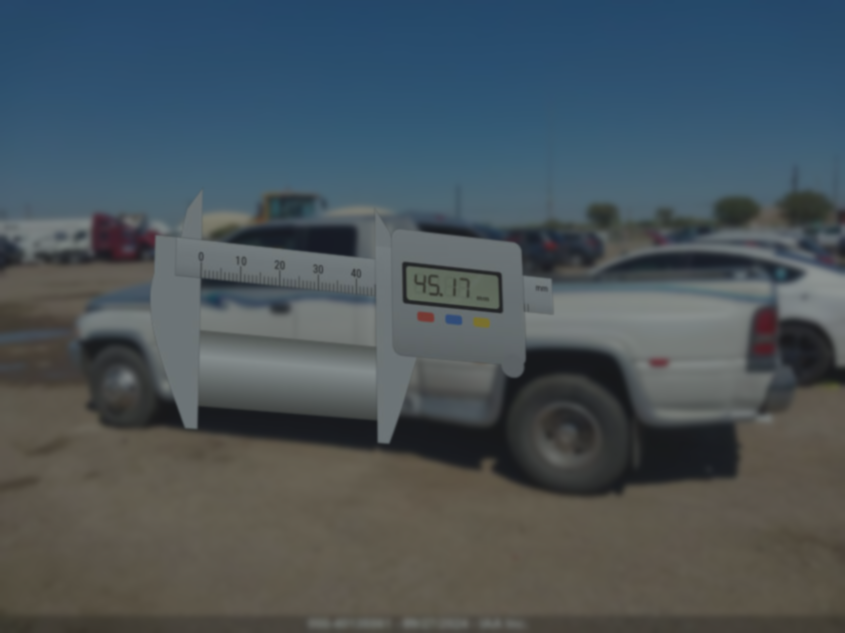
45.17; mm
